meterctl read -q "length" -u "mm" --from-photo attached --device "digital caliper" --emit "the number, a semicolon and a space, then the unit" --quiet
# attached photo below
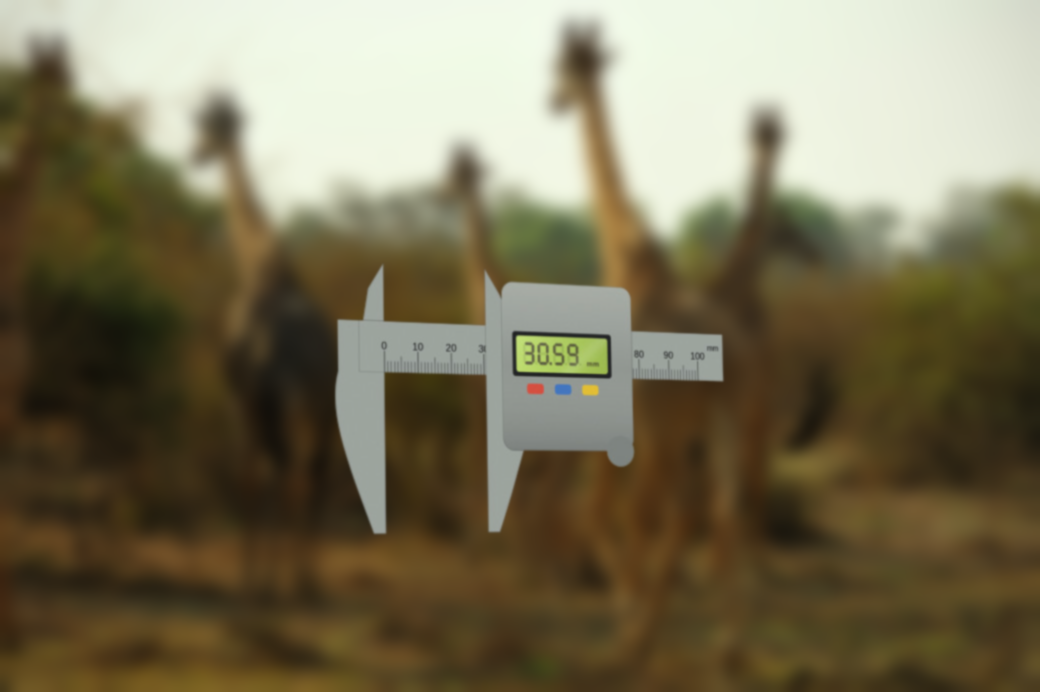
30.59; mm
